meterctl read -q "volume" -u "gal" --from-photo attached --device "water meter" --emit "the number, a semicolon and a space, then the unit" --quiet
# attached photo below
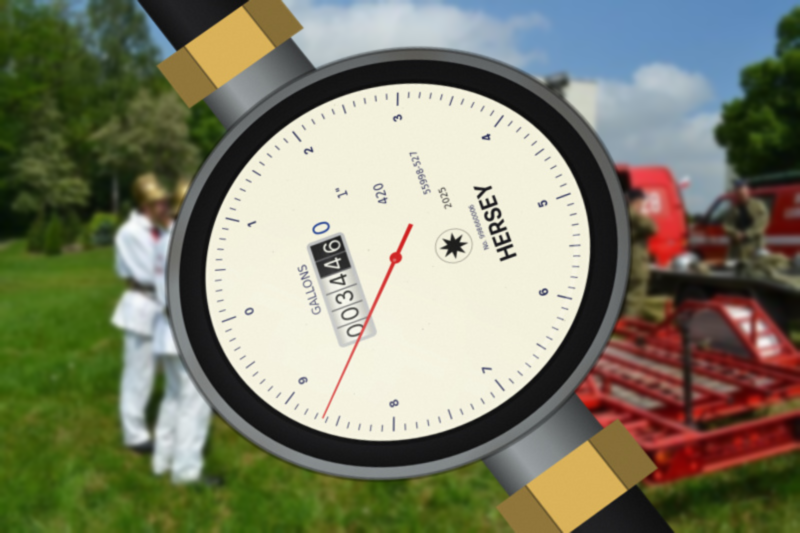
34458.6; gal
